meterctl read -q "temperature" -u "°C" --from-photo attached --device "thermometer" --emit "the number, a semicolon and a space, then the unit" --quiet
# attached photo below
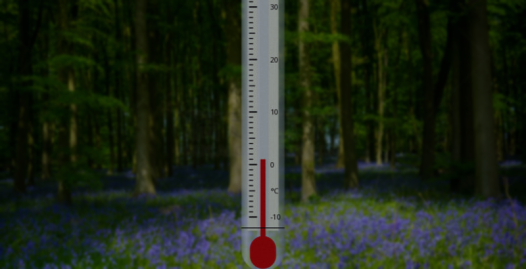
1; °C
